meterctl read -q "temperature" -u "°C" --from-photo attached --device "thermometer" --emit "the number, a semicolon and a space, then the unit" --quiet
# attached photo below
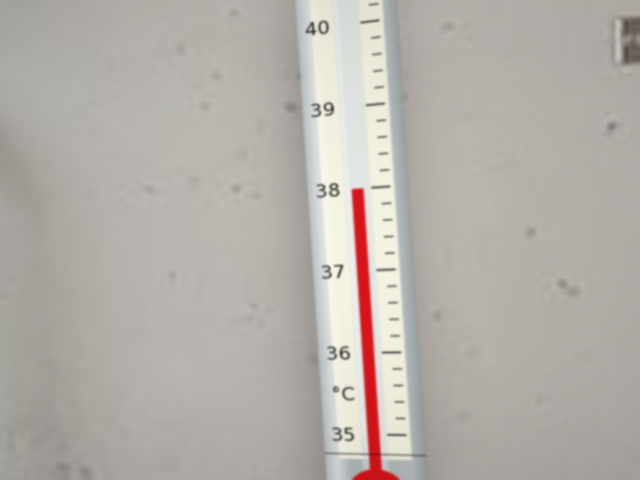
38; °C
